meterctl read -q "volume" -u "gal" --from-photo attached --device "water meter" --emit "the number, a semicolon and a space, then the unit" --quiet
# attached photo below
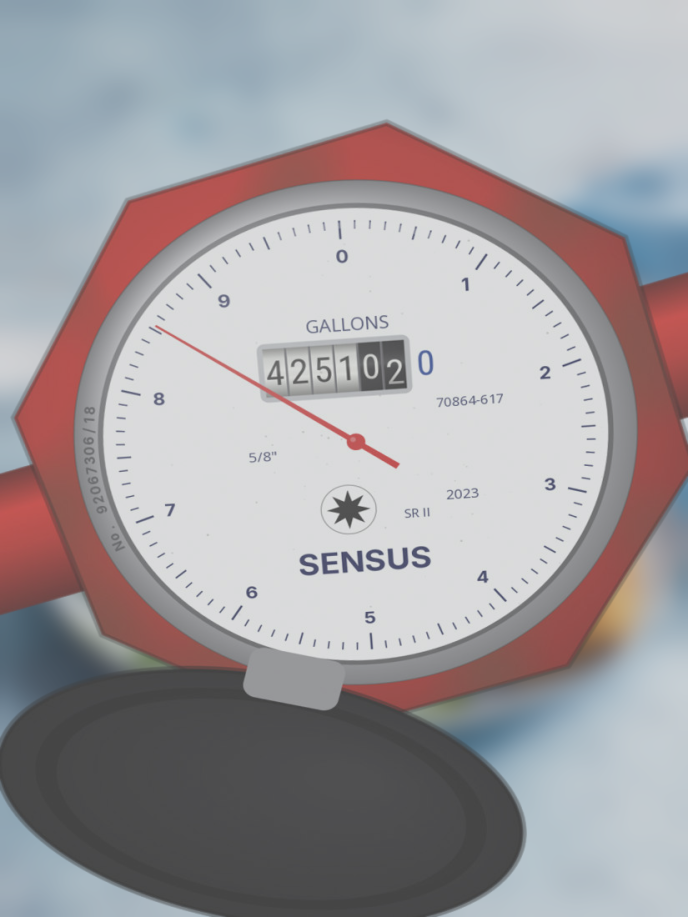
4251018.5; gal
